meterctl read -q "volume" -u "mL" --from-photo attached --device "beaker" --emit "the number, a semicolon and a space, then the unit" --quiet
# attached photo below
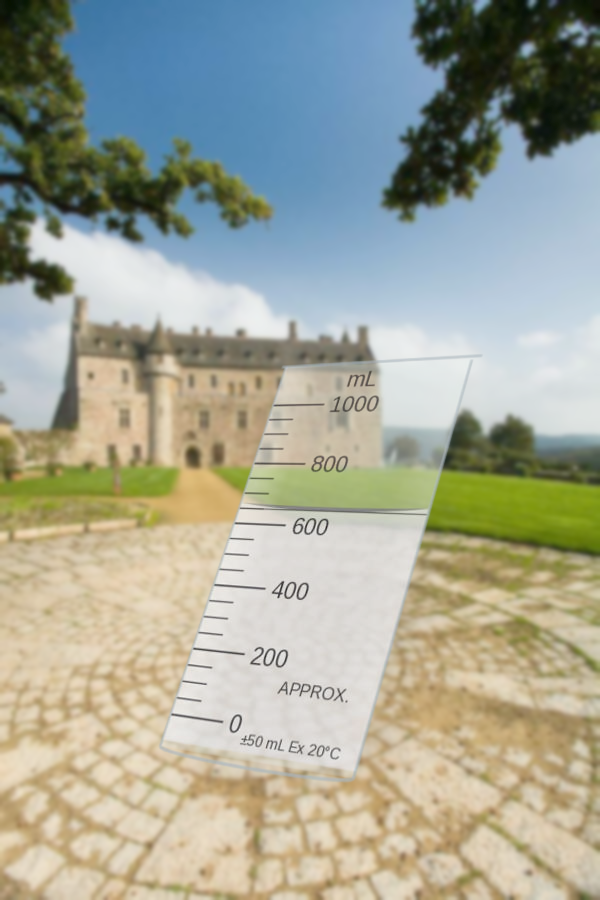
650; mL
